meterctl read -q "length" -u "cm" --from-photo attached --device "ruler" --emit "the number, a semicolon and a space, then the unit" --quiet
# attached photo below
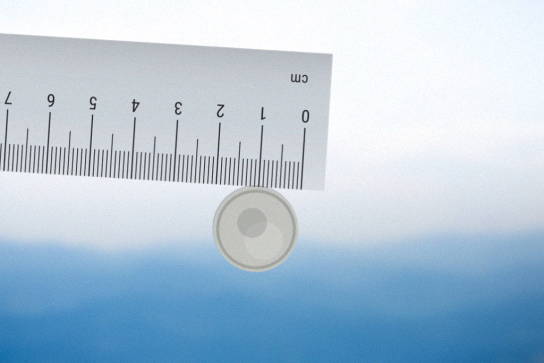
2; cm
